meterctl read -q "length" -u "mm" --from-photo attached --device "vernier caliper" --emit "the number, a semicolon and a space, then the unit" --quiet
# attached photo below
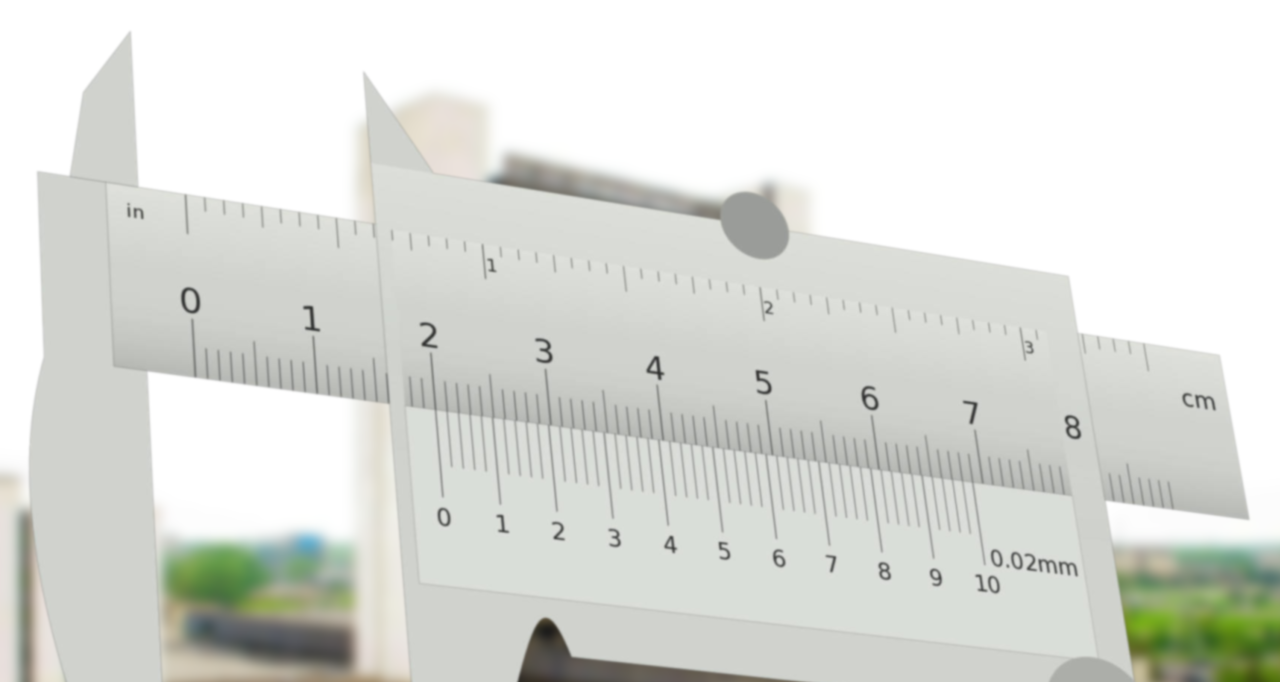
20.0; mm
